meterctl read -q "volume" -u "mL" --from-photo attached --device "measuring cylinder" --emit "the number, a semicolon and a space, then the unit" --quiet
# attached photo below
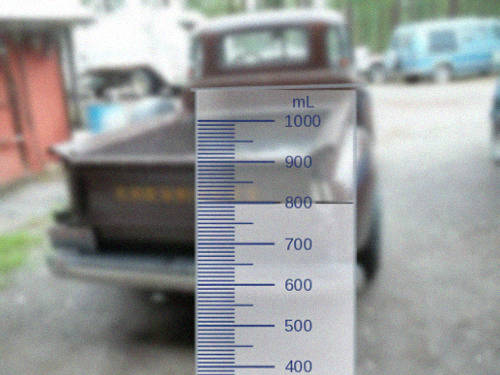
800; mL
